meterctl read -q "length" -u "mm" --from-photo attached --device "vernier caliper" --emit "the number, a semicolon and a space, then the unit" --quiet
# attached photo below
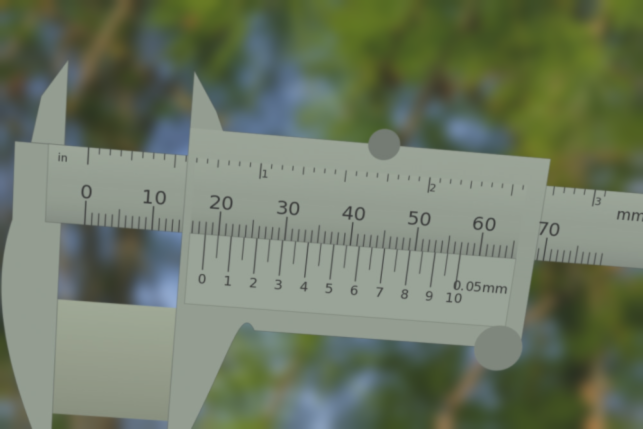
18.0; mm
